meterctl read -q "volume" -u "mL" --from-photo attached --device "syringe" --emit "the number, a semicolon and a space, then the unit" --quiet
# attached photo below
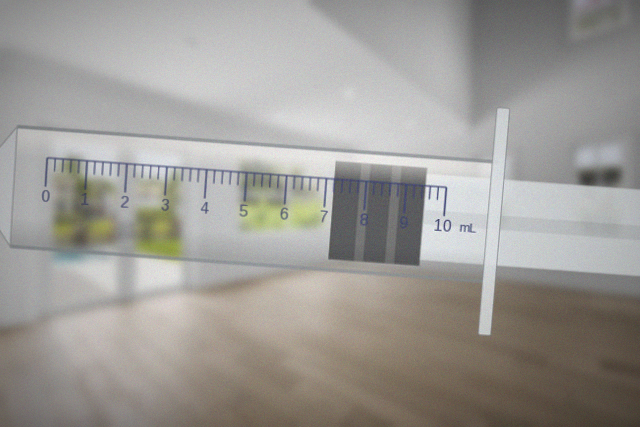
7.2; mL
